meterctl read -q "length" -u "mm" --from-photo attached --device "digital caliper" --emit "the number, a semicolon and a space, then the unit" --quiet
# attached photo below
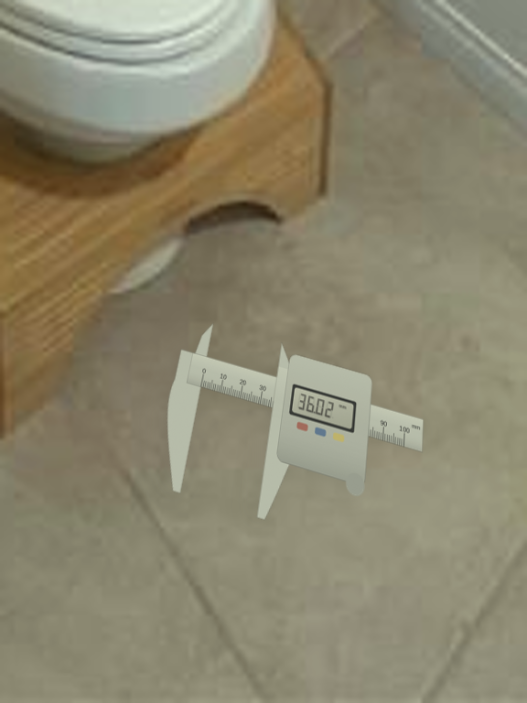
36.02; mm
